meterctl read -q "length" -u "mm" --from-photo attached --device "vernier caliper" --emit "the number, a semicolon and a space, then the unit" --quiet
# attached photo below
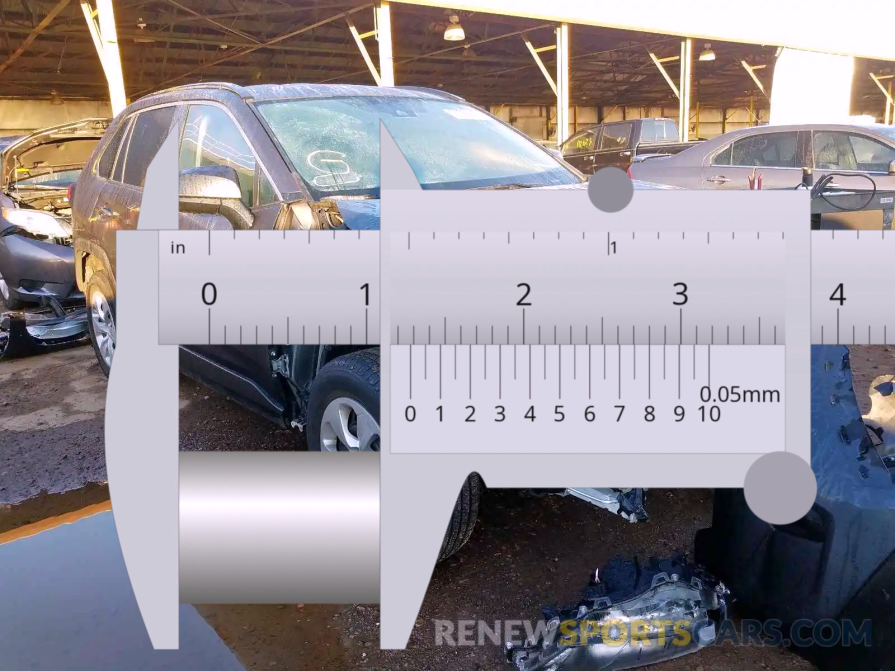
12.8; mm
